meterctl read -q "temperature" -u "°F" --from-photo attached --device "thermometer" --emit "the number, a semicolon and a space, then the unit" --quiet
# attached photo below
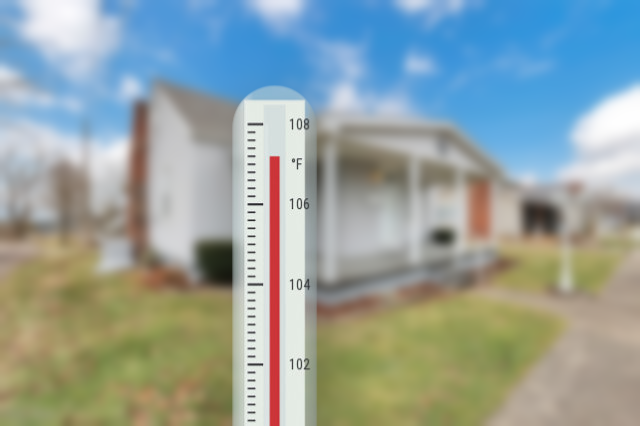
107.2; °F
